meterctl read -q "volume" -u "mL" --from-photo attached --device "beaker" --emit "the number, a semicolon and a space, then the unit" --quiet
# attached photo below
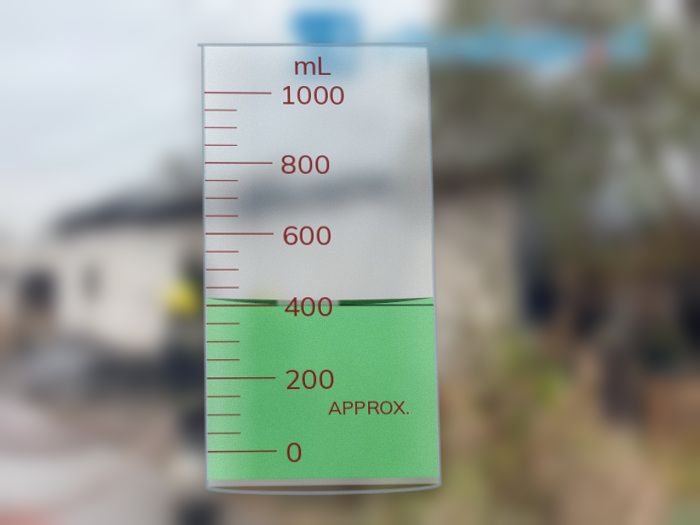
400; mL
